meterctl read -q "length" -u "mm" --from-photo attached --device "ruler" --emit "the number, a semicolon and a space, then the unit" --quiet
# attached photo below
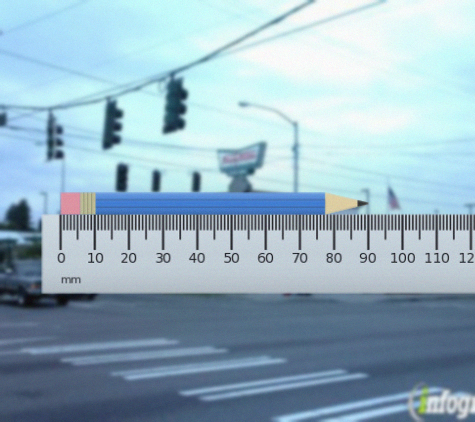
90; mm
